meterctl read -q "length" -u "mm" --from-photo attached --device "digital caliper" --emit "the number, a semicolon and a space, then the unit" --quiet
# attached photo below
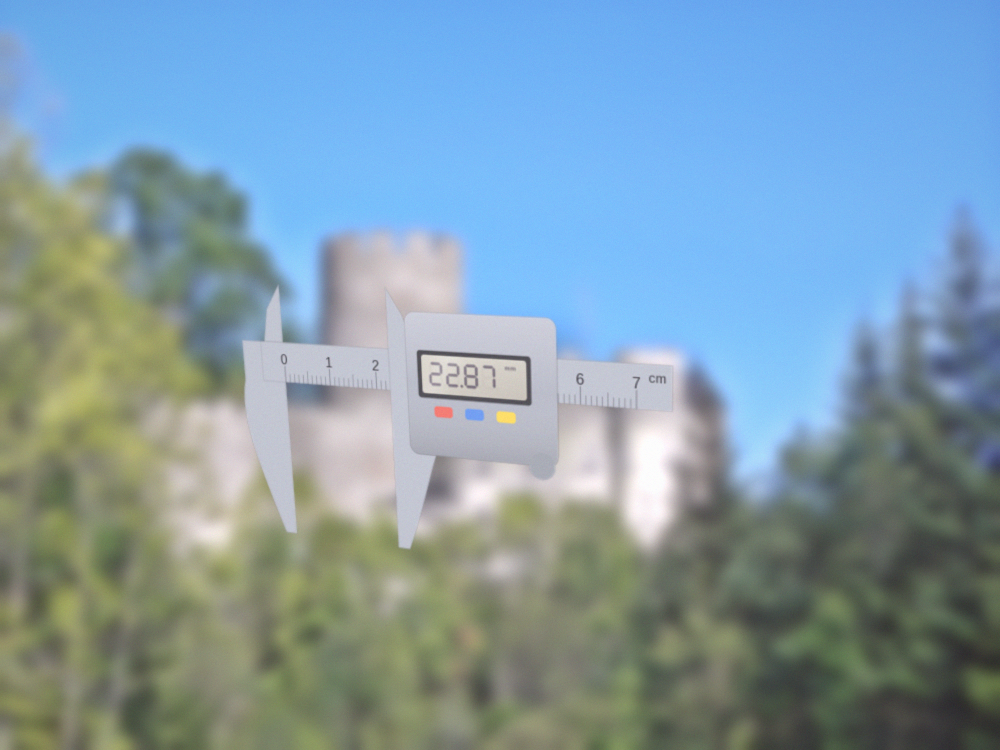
22.87; mm
